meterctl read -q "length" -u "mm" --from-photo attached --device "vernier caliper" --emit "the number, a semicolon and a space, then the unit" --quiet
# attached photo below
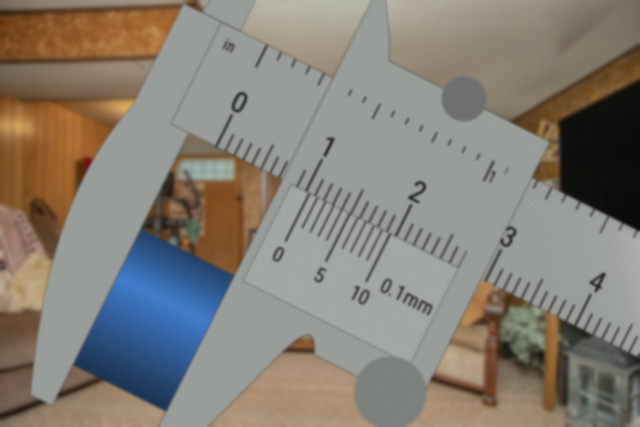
10.4; mm
